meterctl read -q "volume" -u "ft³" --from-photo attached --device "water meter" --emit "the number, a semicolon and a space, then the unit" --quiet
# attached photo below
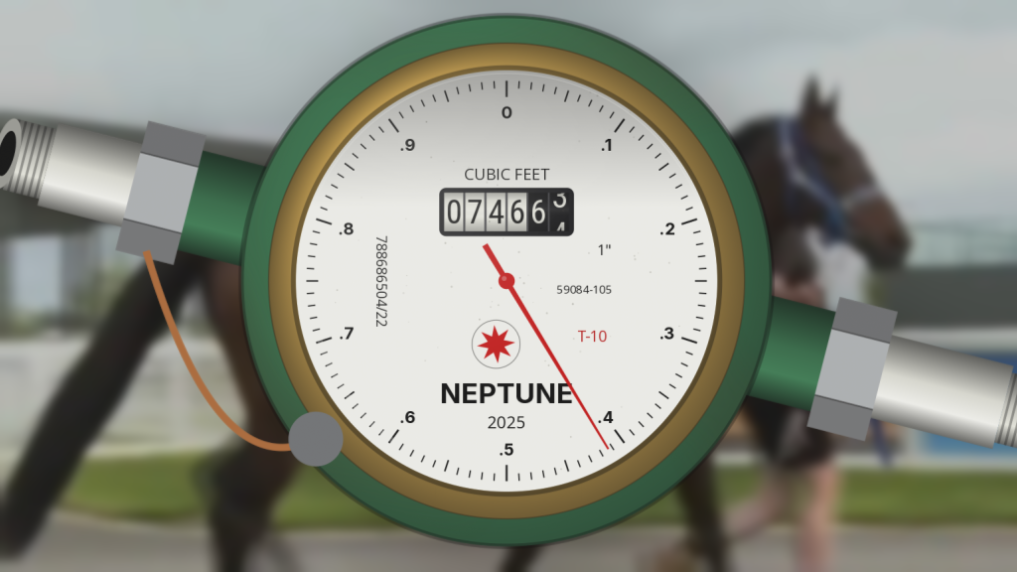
74663.41; ft³
